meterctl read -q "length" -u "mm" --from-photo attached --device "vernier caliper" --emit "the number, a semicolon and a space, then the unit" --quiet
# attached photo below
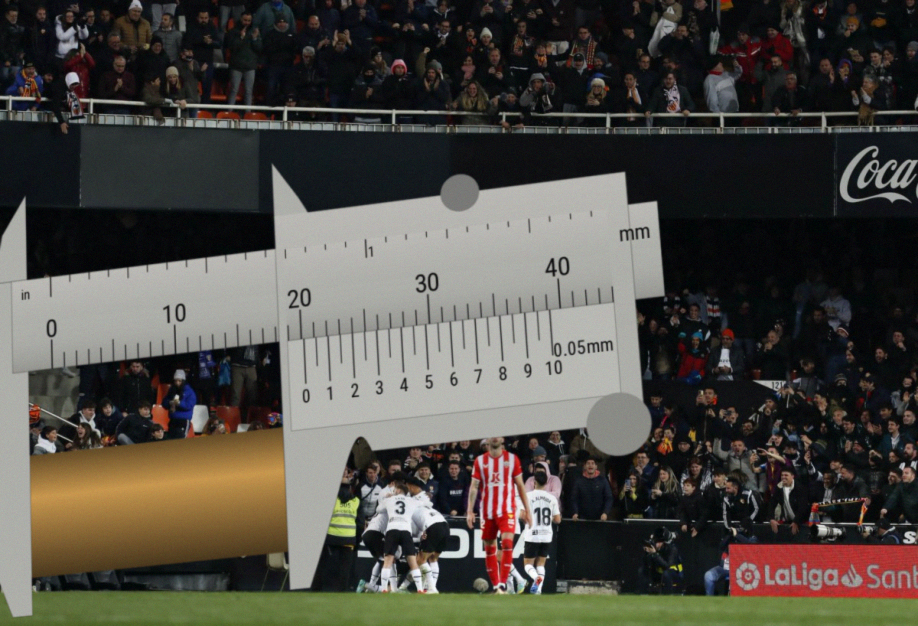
20.2; mm
